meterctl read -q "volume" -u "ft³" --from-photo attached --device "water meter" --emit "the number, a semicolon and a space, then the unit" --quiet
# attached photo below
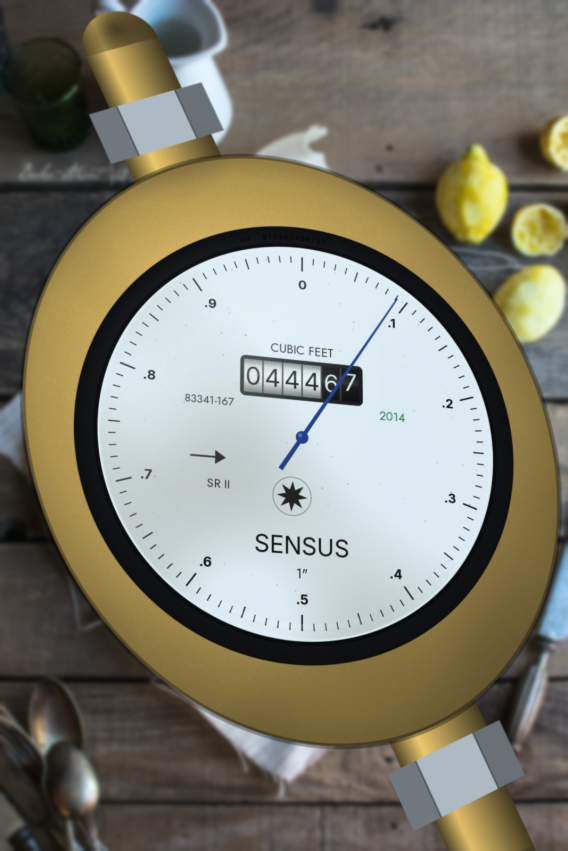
44467.09; ft³
